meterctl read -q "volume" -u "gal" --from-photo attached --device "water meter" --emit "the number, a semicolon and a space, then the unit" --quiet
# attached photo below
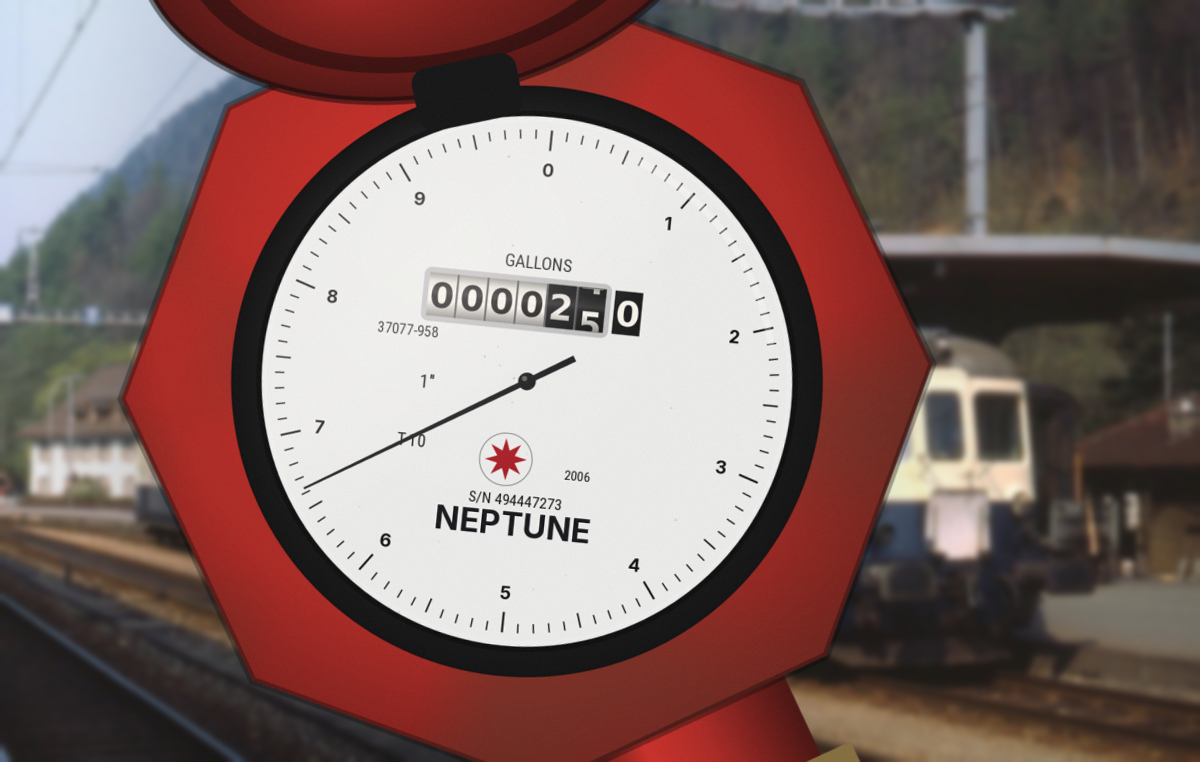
246.6; gal
